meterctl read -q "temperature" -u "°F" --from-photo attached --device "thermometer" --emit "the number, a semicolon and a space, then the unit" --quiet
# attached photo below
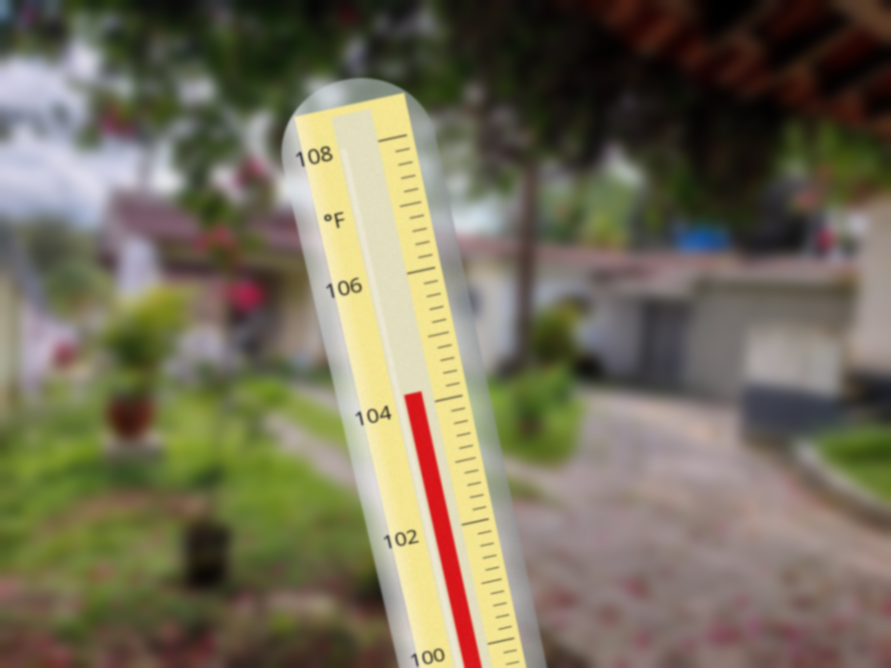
104.2; °F
